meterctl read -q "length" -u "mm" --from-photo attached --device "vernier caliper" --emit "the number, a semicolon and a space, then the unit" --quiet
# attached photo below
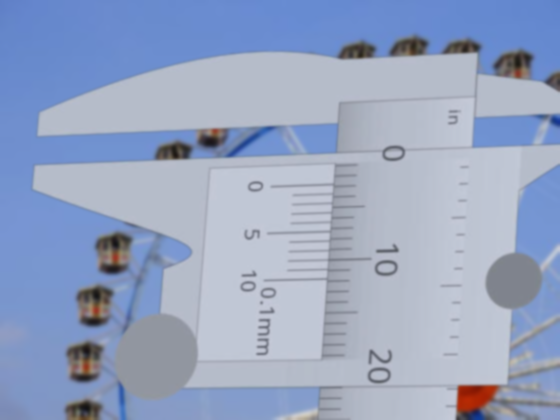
2.8; mm
